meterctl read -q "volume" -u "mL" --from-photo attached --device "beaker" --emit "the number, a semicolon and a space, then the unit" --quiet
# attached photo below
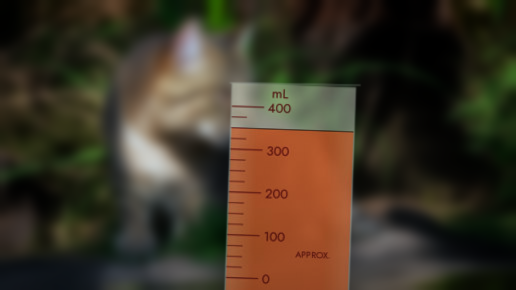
350; mL
